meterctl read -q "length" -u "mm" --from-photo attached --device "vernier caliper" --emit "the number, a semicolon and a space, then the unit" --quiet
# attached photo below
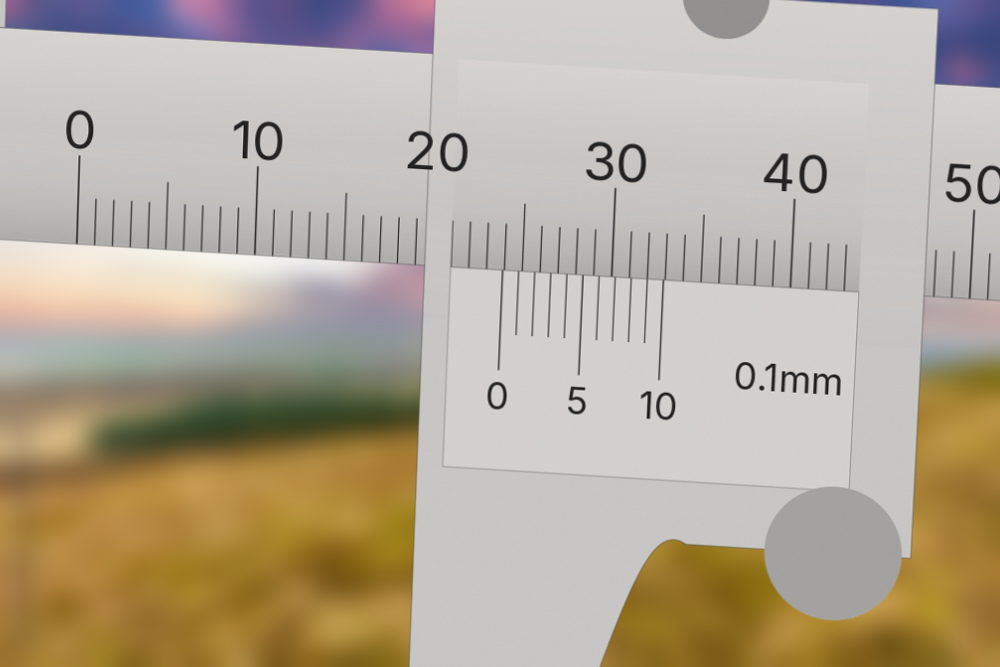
23.9; mm
